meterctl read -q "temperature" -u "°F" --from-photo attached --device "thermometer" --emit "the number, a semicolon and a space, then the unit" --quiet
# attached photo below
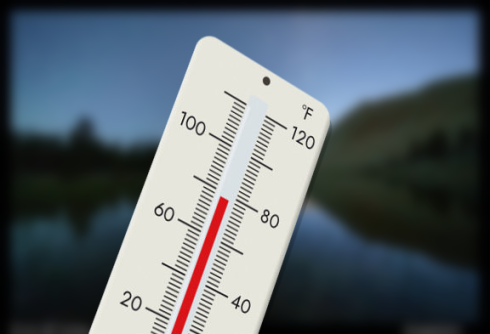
78; °F
